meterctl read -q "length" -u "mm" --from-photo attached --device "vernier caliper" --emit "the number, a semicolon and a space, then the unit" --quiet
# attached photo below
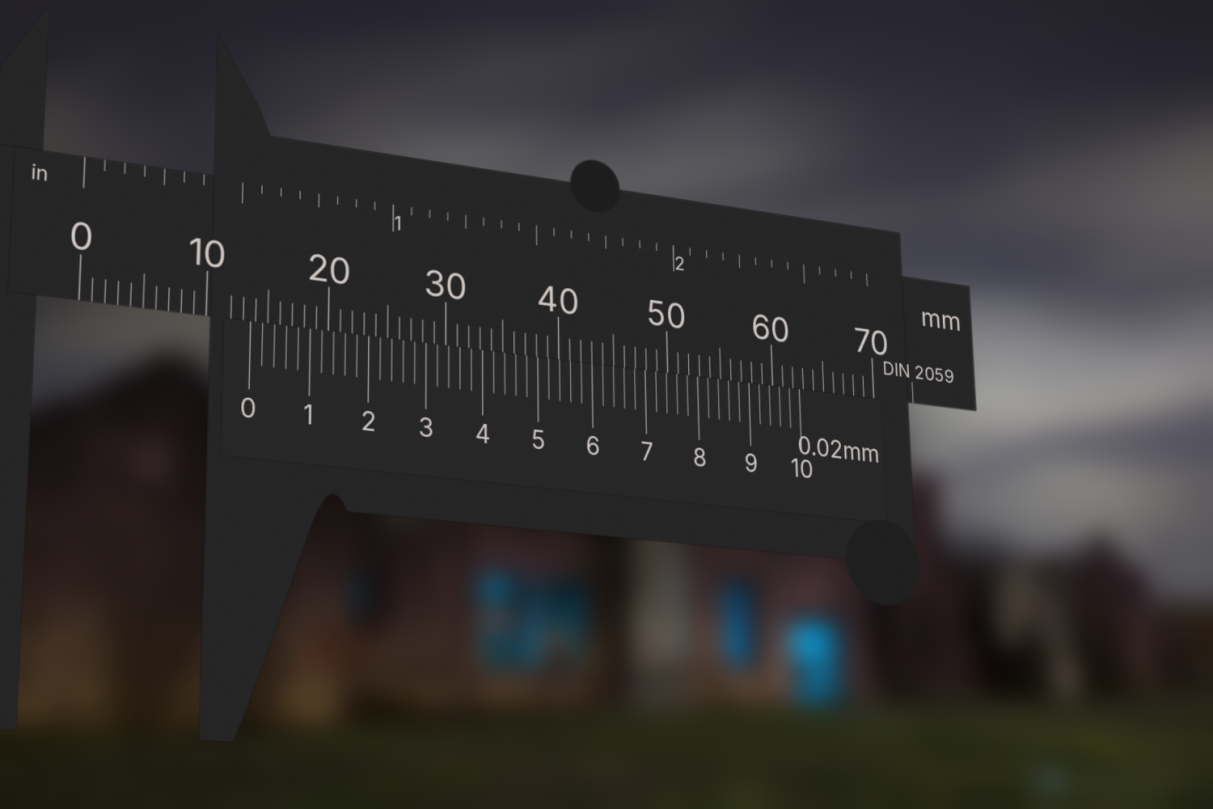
13.6; mm
